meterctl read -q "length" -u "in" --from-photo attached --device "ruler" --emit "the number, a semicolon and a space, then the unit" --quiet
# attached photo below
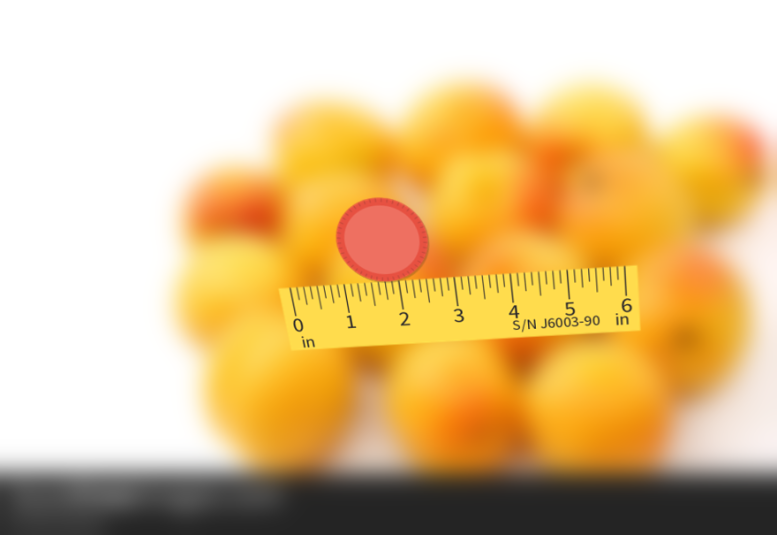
1.625; in
